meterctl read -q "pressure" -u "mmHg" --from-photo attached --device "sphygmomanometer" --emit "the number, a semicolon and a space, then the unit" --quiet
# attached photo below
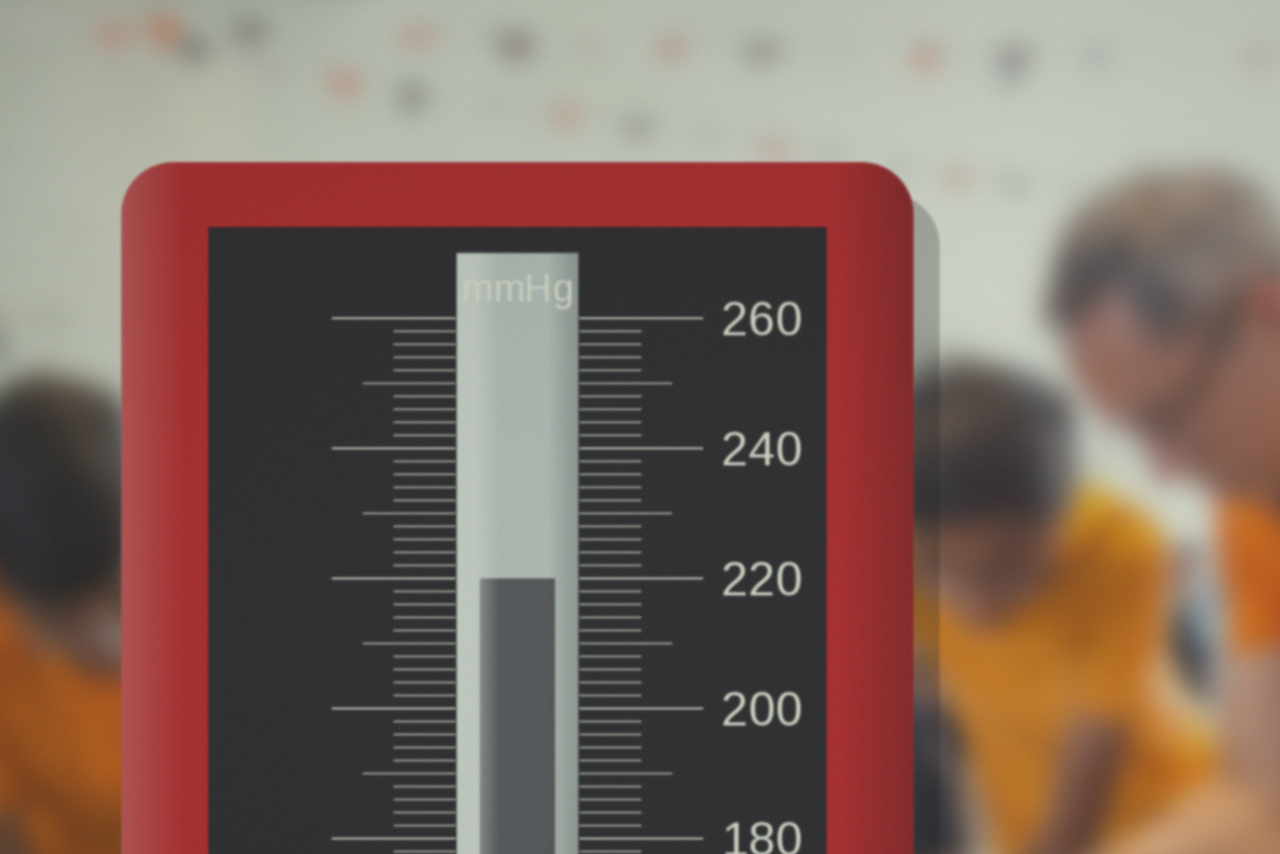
220; mmHg
